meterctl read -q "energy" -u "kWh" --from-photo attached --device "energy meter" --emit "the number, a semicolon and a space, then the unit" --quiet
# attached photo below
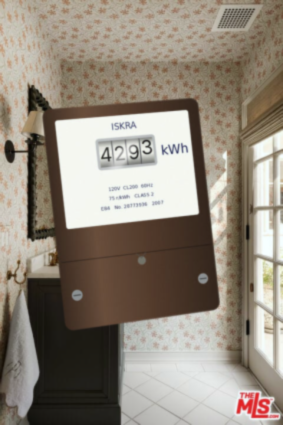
4293; kWh
